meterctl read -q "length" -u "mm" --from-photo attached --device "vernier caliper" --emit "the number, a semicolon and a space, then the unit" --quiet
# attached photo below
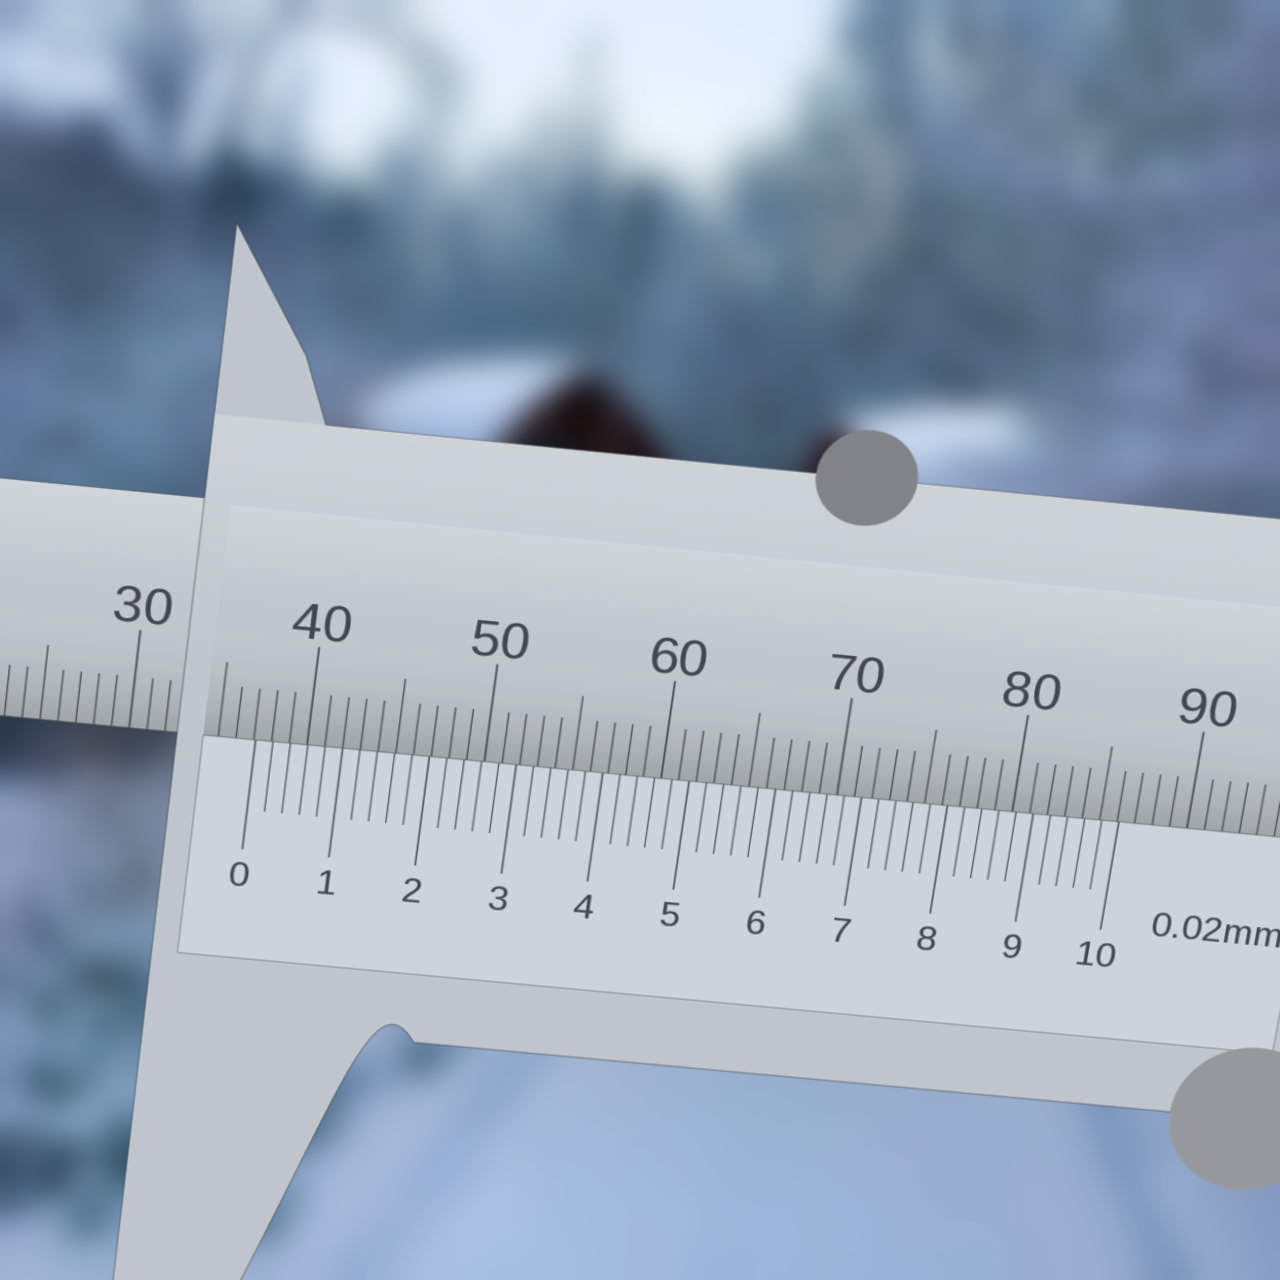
37.1; mm
